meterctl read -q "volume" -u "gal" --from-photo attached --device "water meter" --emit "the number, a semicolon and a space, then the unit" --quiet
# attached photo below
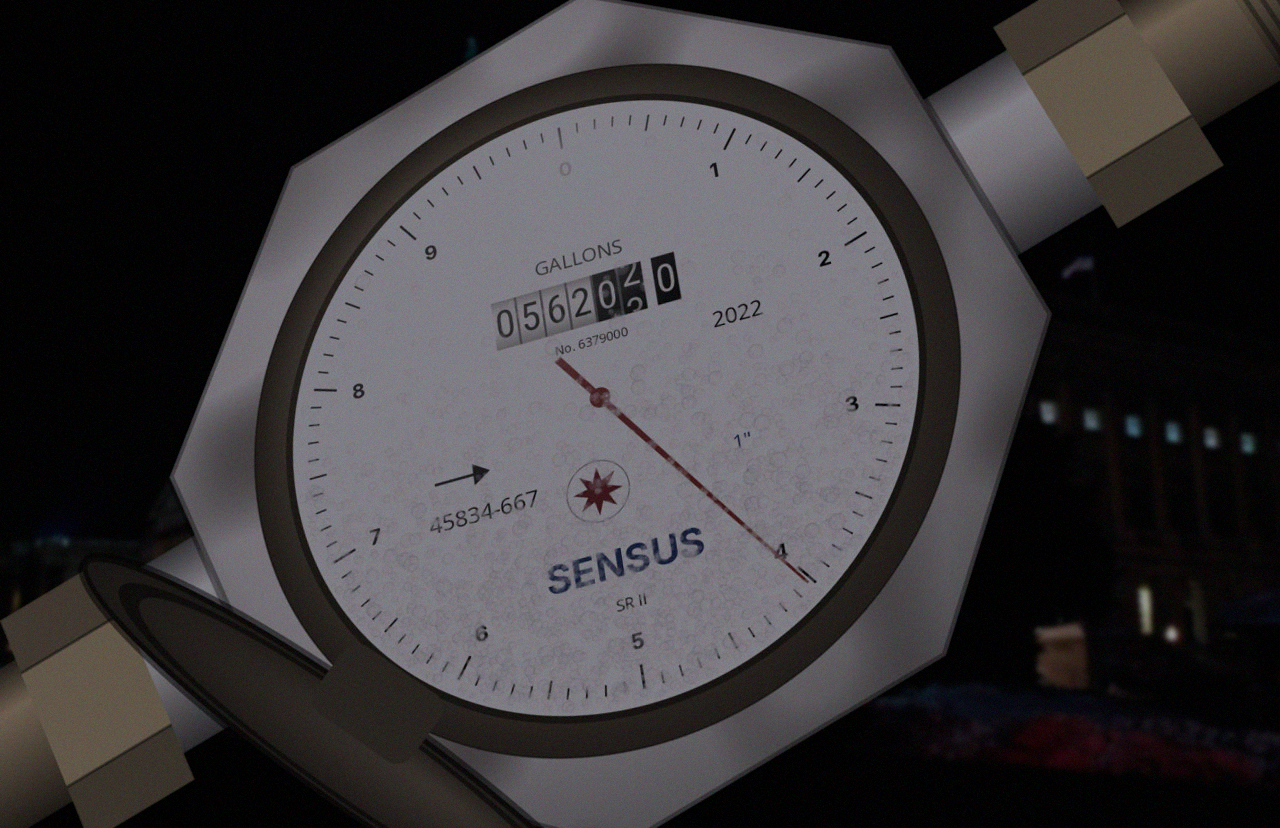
562024.0; gal
